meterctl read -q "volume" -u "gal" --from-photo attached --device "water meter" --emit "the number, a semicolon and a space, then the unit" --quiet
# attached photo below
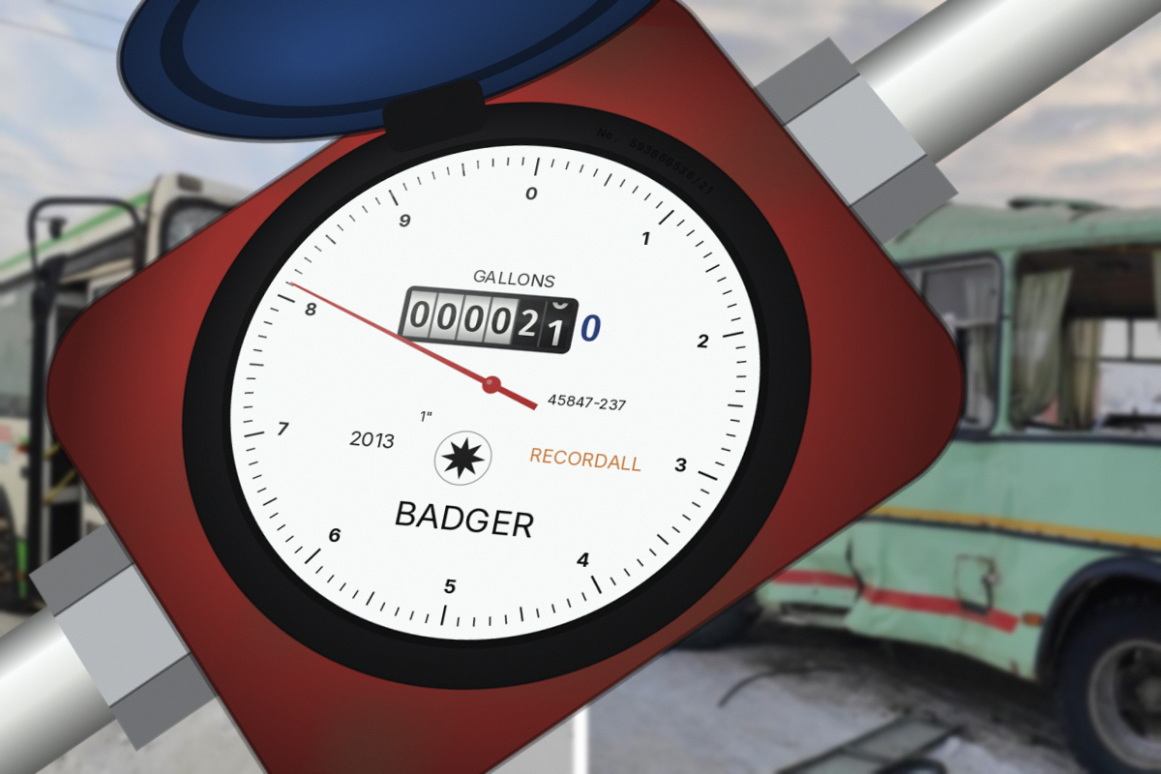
208.1; gal
